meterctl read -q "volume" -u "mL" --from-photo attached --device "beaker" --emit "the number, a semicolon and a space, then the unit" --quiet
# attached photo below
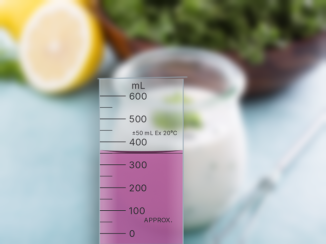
350; mL
